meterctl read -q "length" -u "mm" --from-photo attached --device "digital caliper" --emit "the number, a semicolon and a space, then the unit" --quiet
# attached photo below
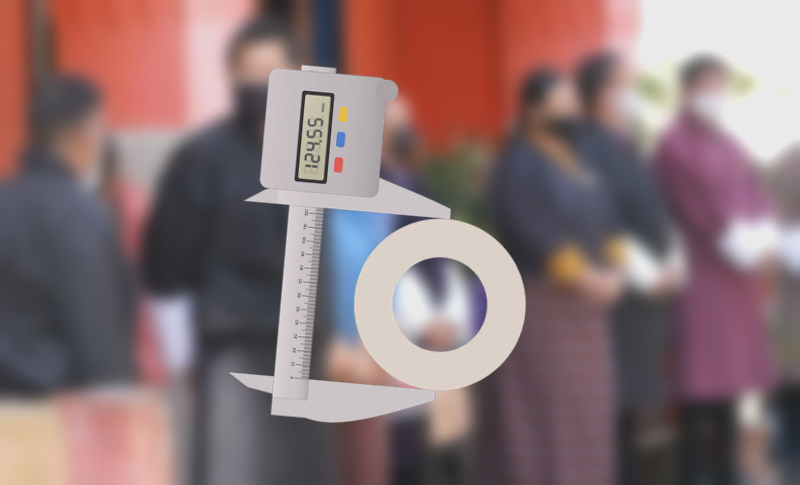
124.55; mm
